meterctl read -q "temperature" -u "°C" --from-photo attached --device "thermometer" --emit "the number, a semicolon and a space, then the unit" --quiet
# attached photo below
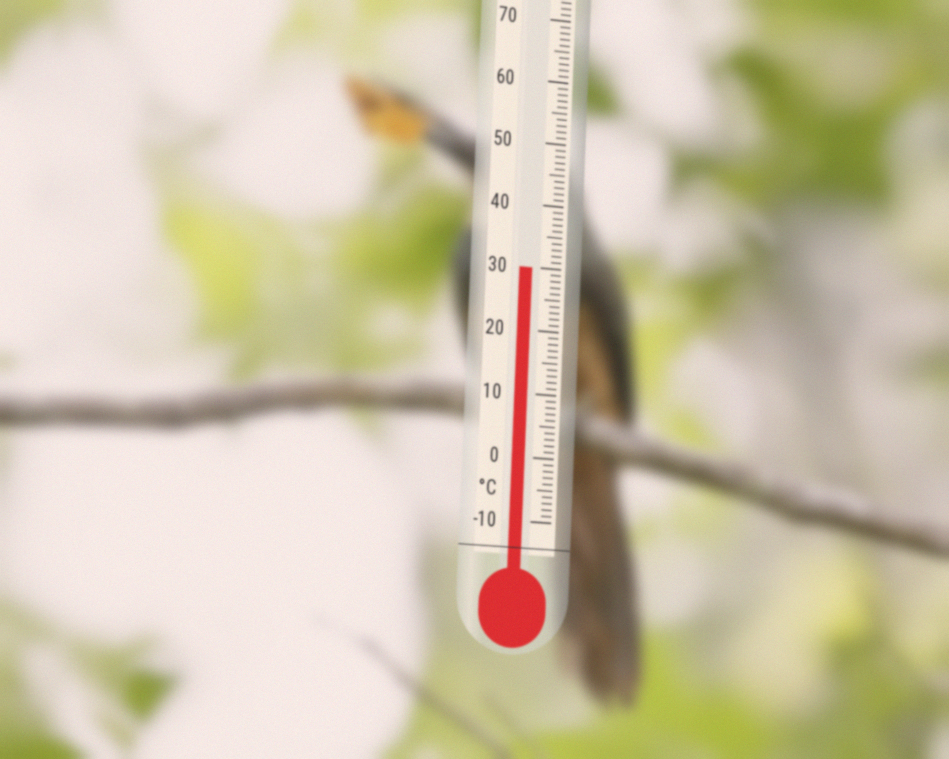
30; °C
